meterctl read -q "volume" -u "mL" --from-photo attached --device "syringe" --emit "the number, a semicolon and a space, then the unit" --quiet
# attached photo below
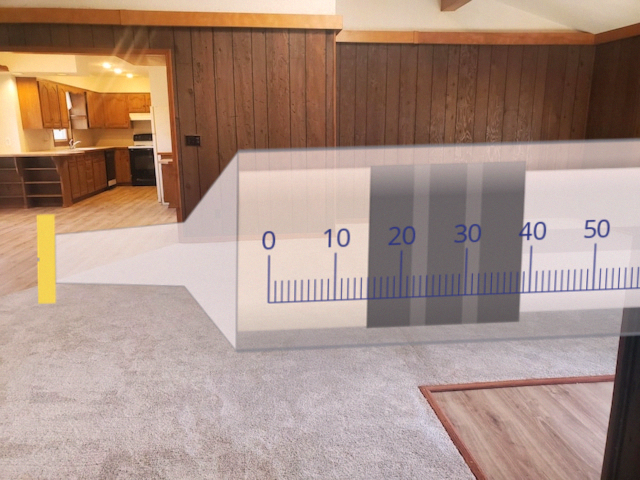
15; mL
